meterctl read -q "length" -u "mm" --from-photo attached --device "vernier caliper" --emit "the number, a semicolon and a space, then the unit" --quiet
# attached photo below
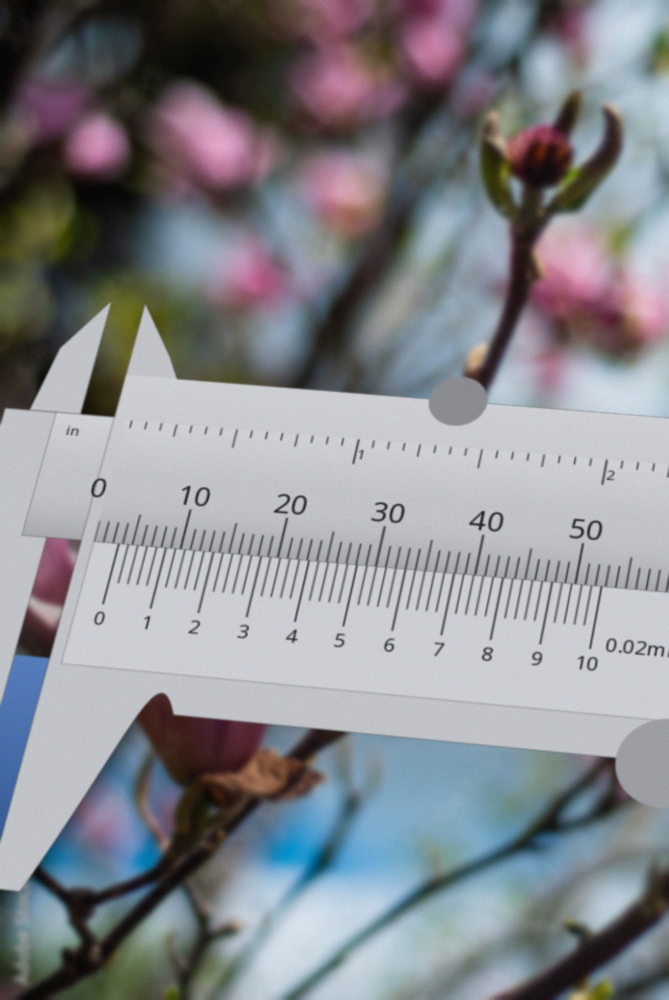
3.6; mm
